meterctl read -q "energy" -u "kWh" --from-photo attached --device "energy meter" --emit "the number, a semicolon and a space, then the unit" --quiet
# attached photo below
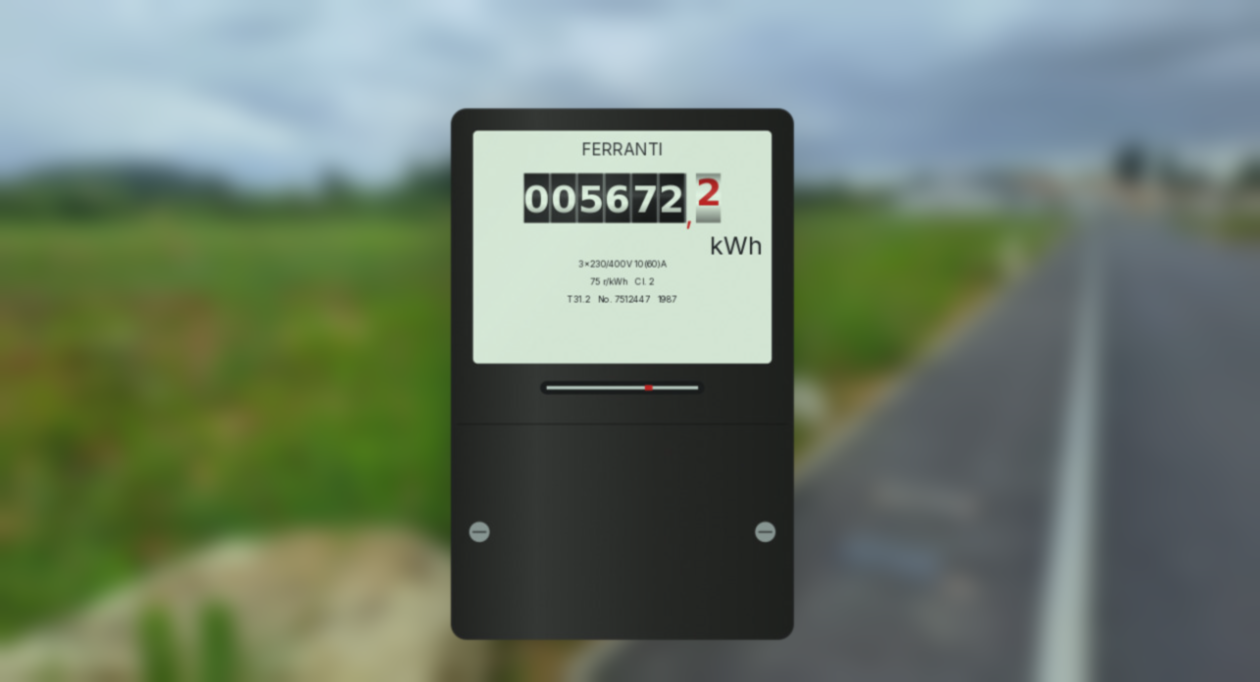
5672.2; kWh
